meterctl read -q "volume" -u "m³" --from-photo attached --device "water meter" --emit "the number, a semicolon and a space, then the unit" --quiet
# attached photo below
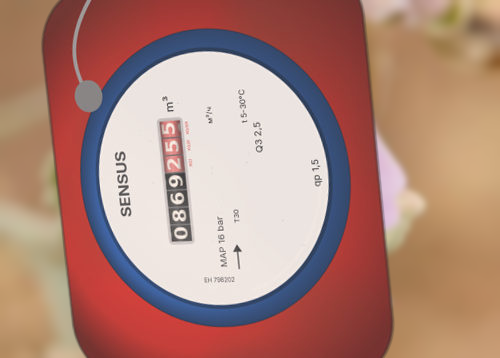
869.255; m³
